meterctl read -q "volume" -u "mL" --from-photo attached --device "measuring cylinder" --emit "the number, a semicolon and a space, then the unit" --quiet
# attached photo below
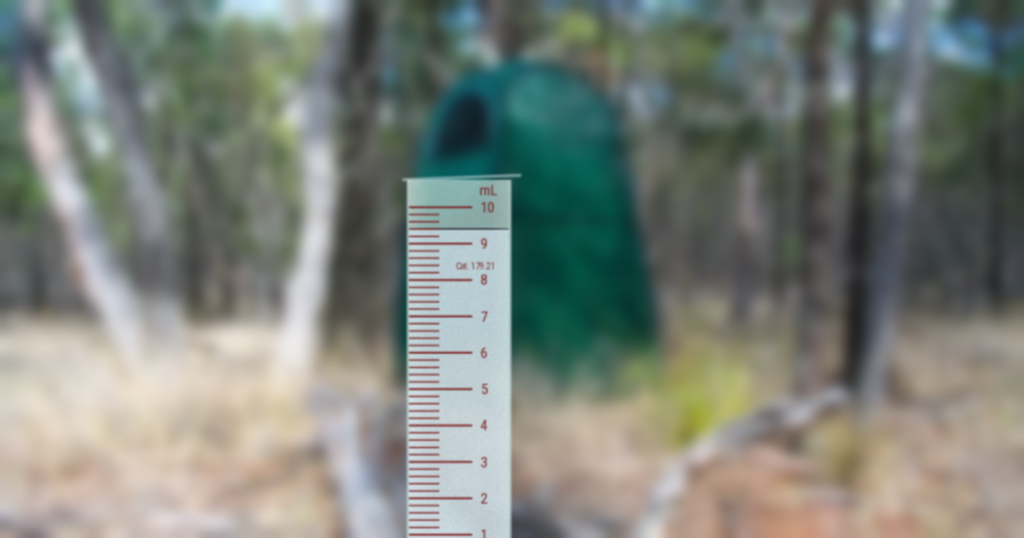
9.4; mL
